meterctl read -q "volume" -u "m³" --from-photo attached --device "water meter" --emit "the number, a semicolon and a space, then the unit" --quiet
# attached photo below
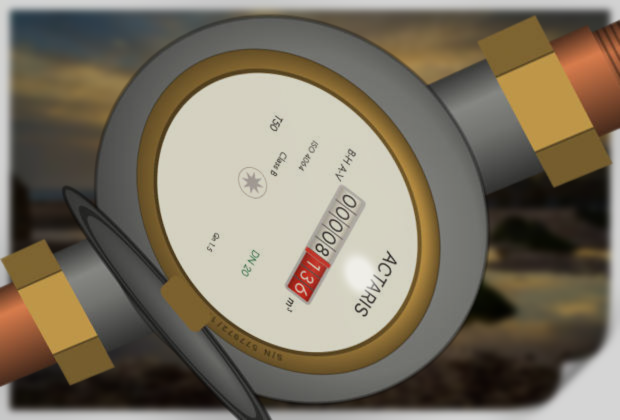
8.136; m³
